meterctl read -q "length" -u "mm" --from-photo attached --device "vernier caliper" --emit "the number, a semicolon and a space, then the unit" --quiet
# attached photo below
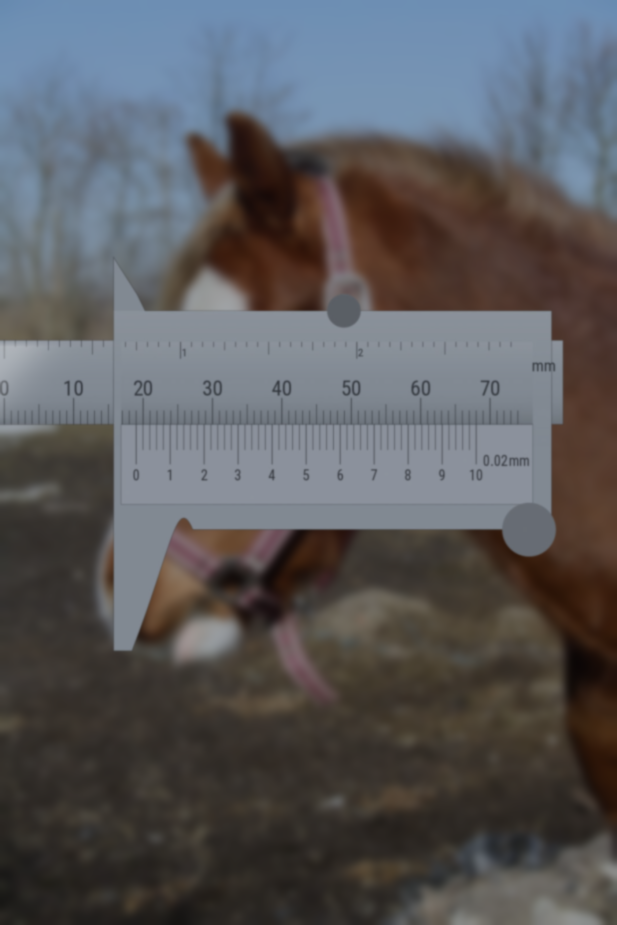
19.0; mm
